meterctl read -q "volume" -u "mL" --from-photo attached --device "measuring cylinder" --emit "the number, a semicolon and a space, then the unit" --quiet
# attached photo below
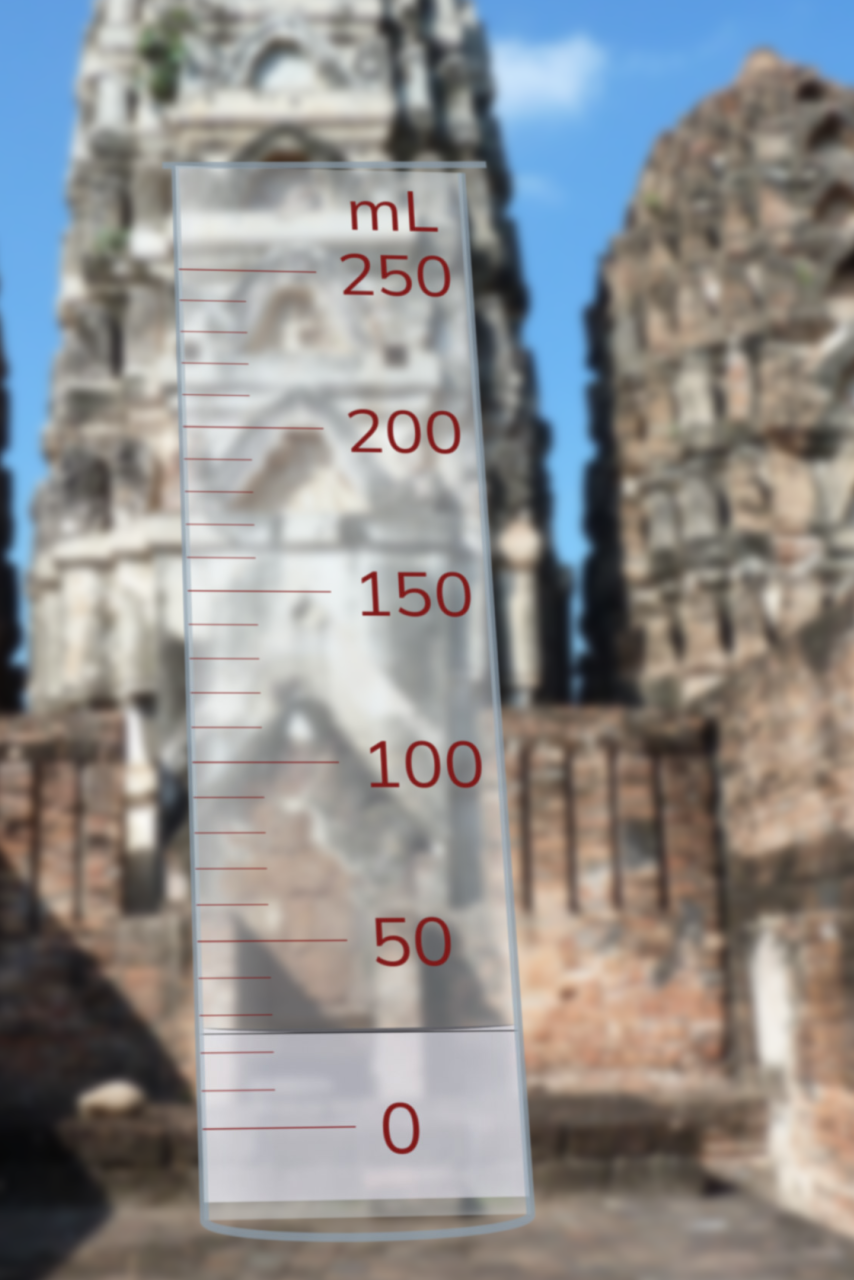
25; mL
